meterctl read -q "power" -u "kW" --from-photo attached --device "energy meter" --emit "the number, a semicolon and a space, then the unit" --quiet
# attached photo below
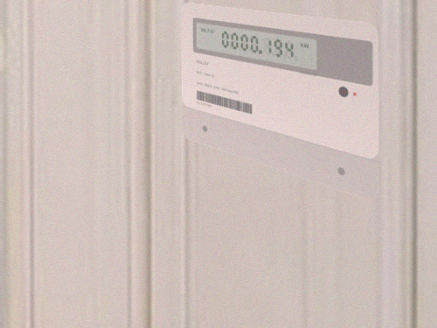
0.194; kW
